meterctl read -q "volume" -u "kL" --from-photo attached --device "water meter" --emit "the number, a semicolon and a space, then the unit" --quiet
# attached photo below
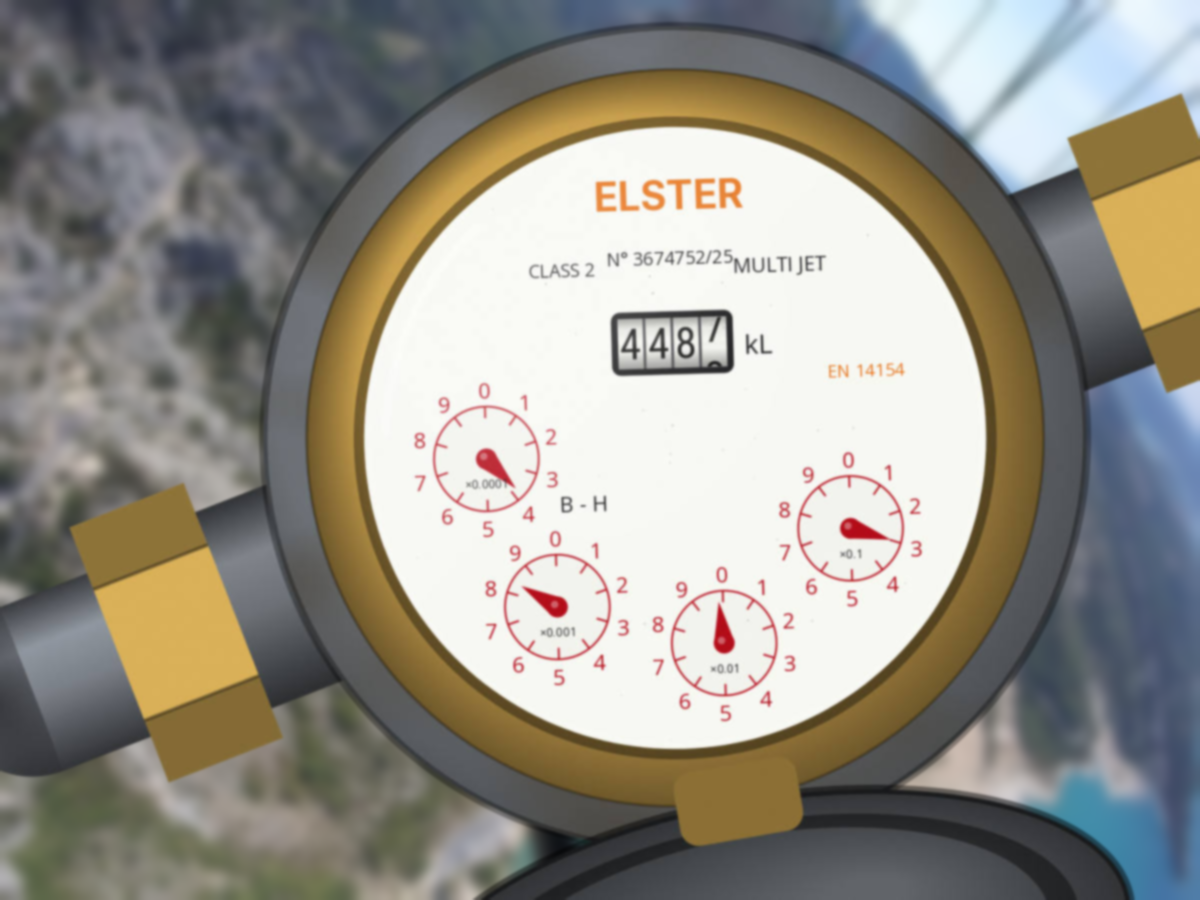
4487.2983; kL
